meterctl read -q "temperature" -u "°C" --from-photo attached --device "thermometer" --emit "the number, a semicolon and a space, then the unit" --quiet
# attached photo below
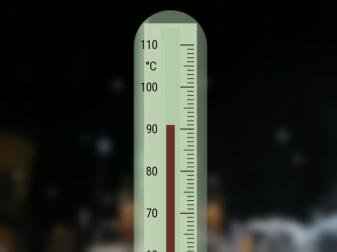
91; °C
